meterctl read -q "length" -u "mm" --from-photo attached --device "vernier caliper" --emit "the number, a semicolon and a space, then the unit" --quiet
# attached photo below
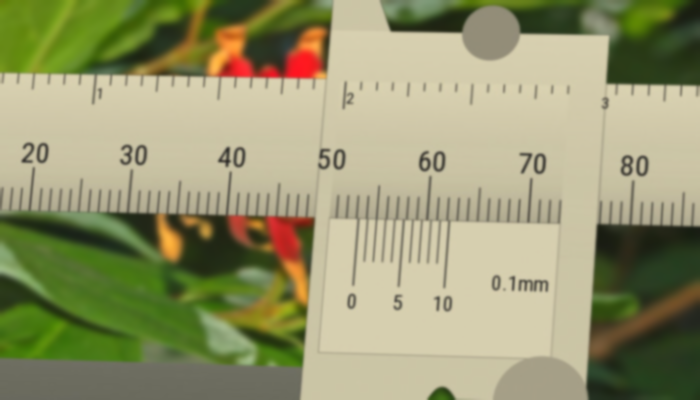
53.2; mm
